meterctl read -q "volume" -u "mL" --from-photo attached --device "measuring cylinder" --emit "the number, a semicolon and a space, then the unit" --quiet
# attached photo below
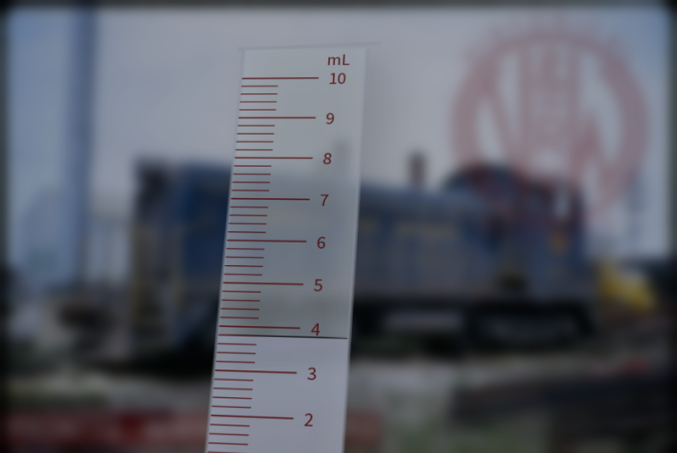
3.8; mL
